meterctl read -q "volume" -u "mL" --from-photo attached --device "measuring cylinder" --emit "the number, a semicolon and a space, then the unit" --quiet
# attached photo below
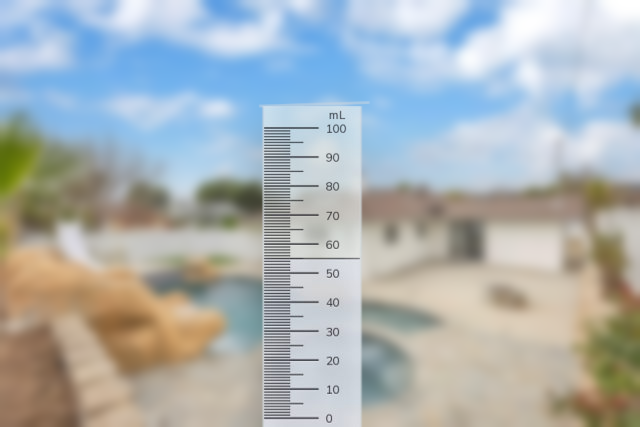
55; mL
